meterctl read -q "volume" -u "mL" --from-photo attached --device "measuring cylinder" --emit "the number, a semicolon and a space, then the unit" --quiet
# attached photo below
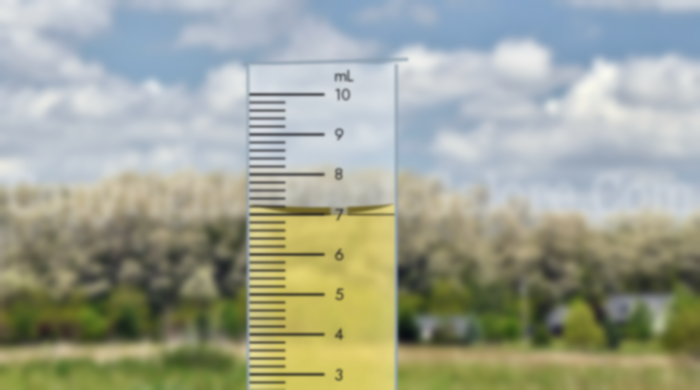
7; mL
